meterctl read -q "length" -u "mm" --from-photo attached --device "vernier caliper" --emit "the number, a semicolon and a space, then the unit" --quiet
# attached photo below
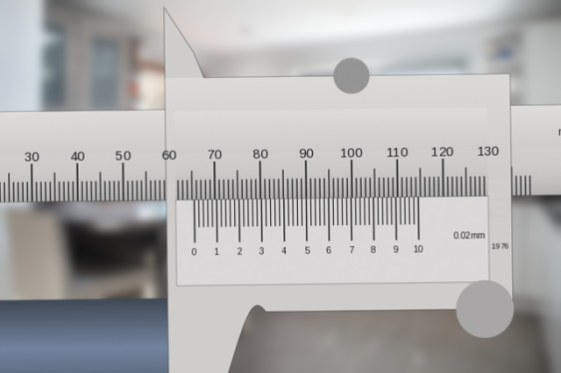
65.5; mm
